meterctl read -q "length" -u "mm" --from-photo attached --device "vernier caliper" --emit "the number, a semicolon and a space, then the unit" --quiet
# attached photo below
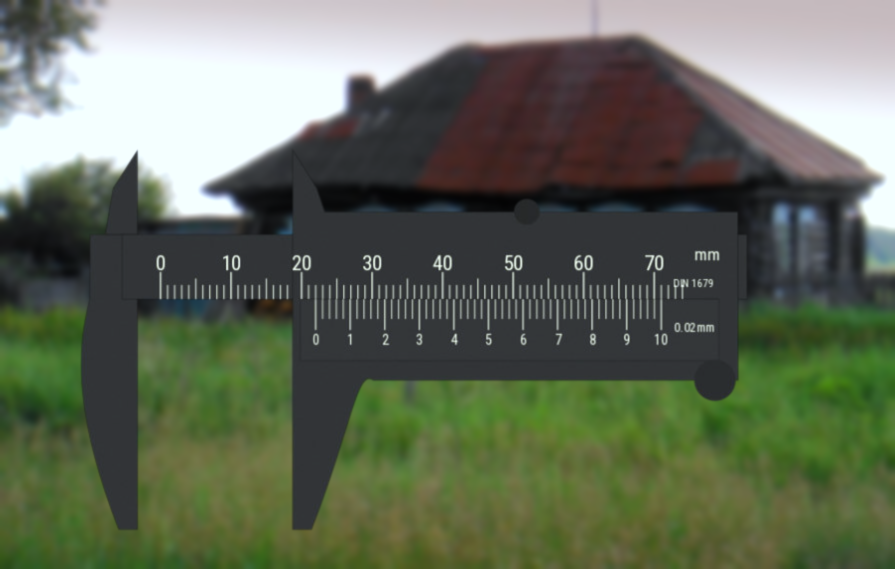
22.0; mm
